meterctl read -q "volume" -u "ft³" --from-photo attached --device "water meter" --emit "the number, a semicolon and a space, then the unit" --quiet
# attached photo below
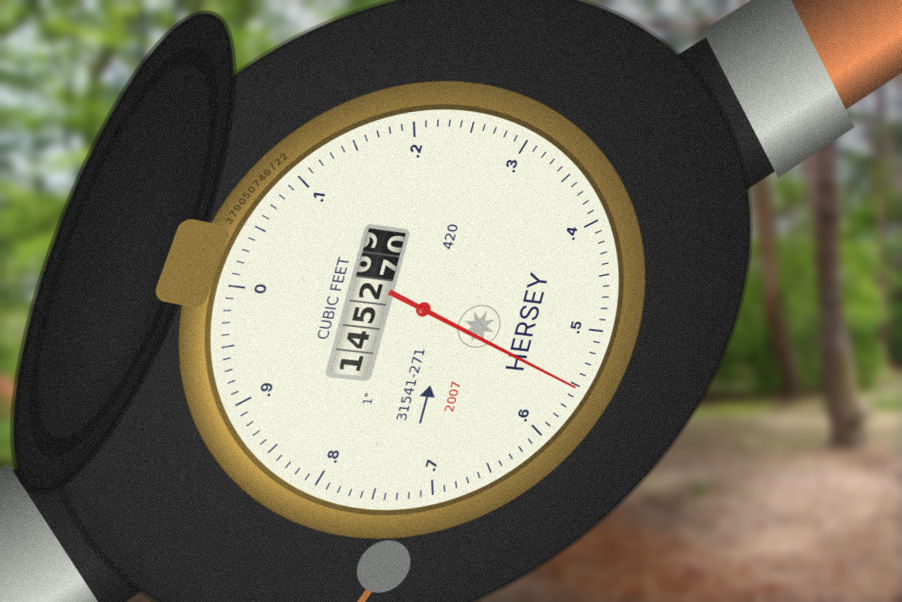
145269.55; ft³
